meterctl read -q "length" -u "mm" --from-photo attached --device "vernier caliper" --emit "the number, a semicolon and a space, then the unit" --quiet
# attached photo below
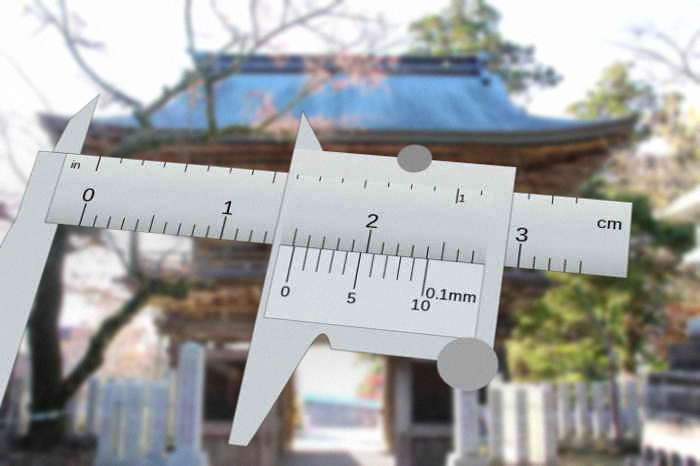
15.1; mm
